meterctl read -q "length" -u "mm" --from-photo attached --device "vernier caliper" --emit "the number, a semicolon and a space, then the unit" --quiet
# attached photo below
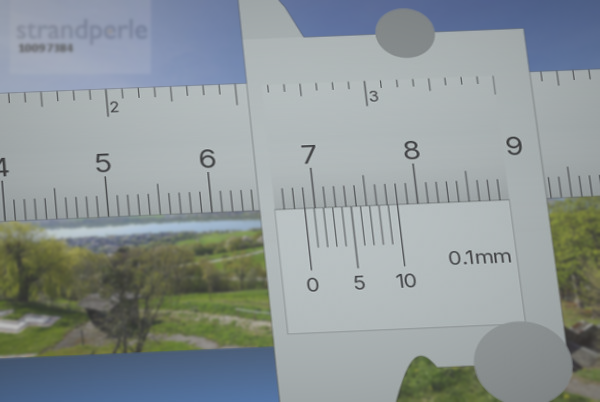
69.0; mm
